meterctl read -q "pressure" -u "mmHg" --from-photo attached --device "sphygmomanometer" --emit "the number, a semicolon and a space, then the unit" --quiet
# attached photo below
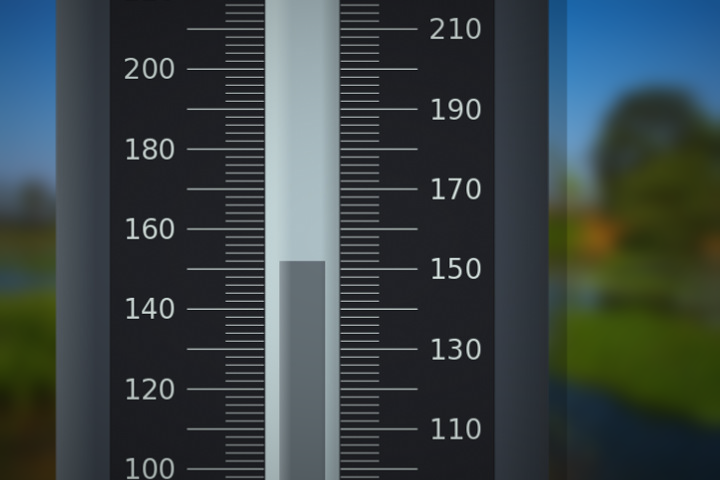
152; mmHg
